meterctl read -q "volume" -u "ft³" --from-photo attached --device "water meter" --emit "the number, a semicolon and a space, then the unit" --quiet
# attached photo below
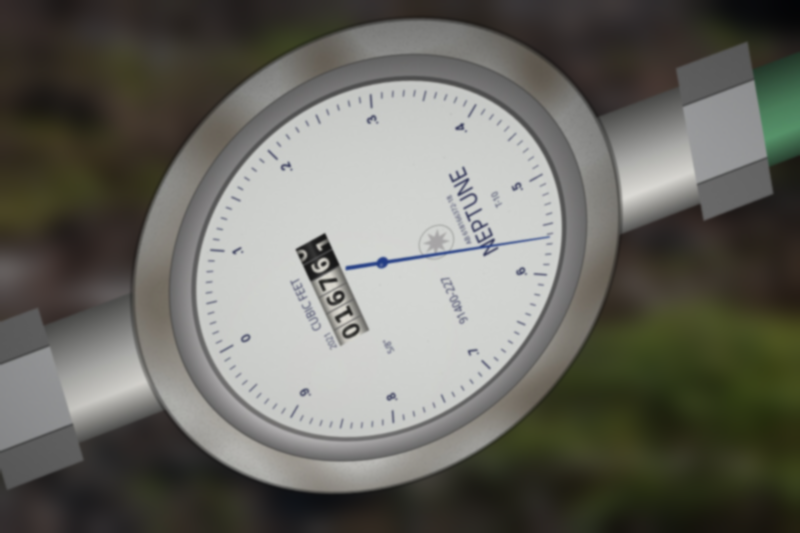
16760.56; ft³
